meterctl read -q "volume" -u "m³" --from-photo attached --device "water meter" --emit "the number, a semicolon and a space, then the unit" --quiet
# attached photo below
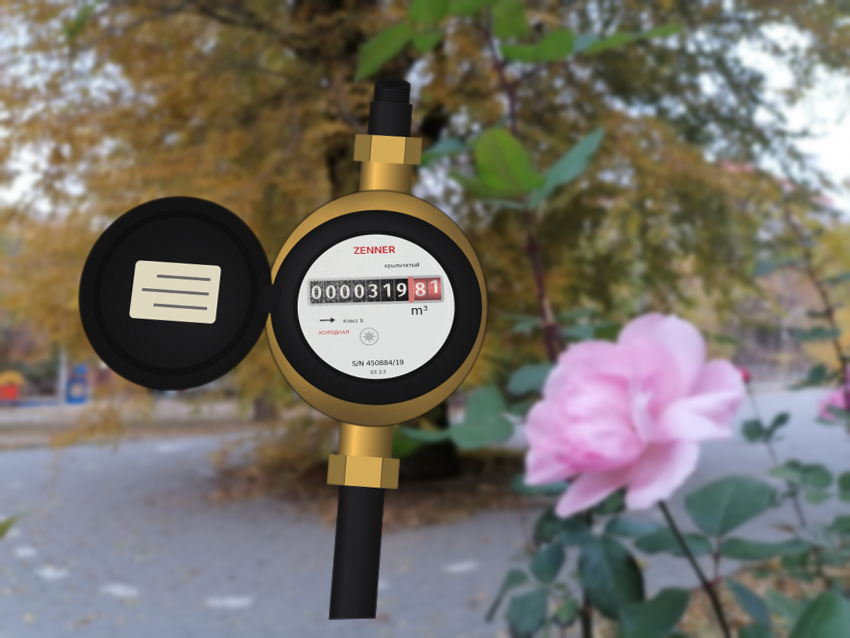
319.81; m³
